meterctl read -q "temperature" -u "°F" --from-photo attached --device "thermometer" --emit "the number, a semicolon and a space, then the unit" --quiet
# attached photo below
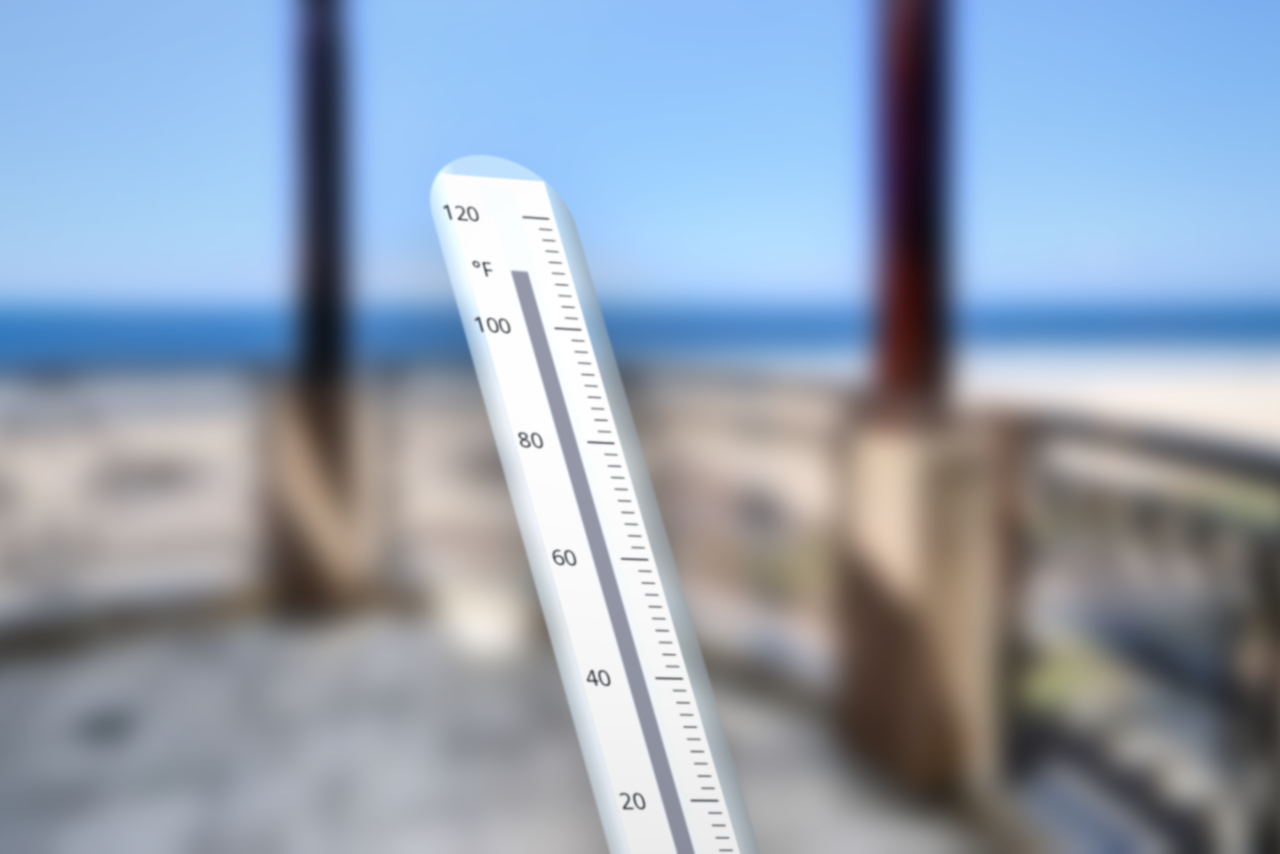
110; °F
